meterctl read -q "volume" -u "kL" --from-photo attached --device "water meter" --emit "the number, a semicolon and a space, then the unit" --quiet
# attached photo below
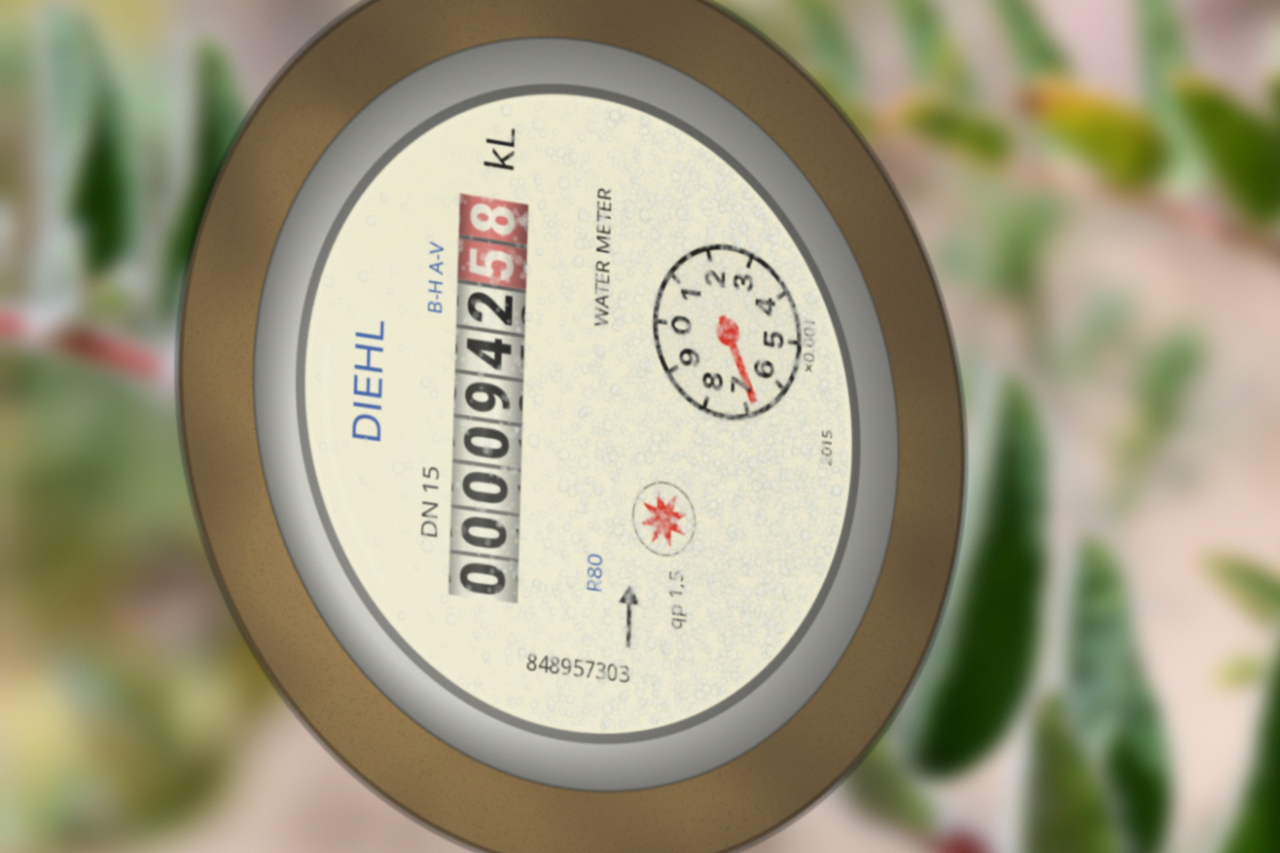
942.586; kL
